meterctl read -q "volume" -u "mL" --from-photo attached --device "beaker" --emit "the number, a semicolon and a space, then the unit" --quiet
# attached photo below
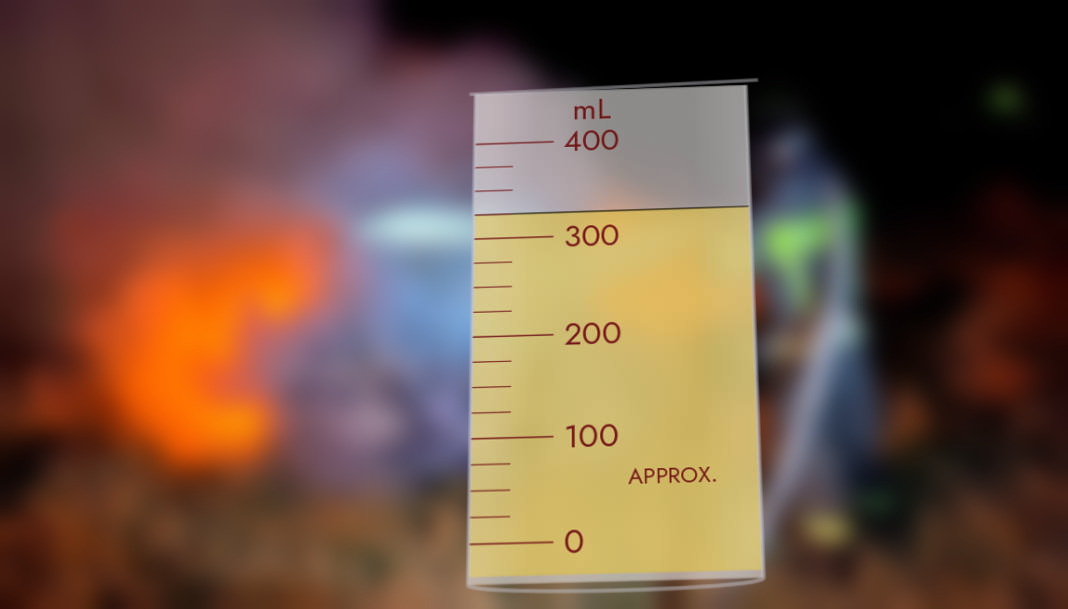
325; mL
